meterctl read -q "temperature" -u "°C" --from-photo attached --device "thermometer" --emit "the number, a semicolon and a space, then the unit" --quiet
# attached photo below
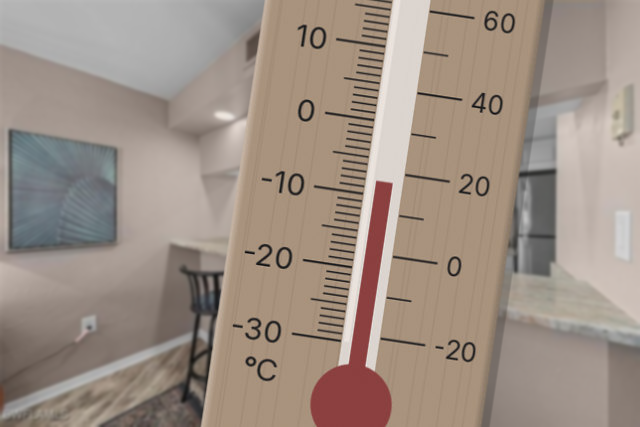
-8; °C
